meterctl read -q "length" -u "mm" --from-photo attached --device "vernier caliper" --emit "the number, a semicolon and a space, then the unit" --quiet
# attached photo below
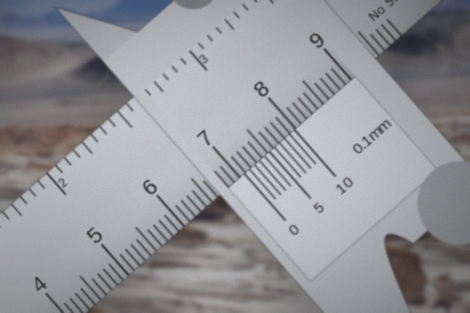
70.8; mm
